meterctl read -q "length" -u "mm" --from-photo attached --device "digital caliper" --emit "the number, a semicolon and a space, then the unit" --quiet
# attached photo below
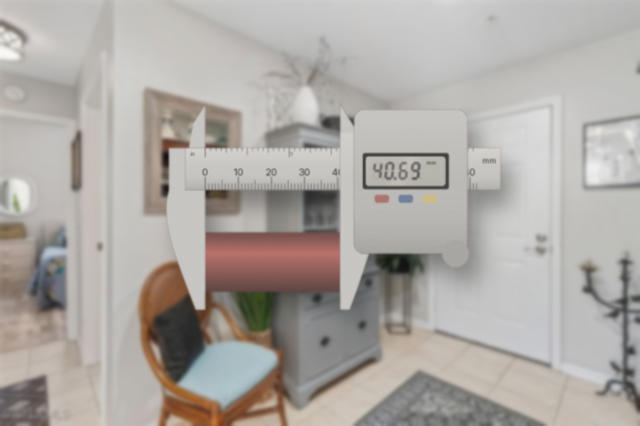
40.69; mm
